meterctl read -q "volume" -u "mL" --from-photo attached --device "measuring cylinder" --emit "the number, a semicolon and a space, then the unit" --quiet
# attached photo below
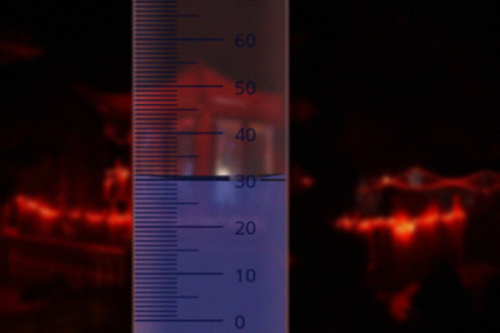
30; mL
